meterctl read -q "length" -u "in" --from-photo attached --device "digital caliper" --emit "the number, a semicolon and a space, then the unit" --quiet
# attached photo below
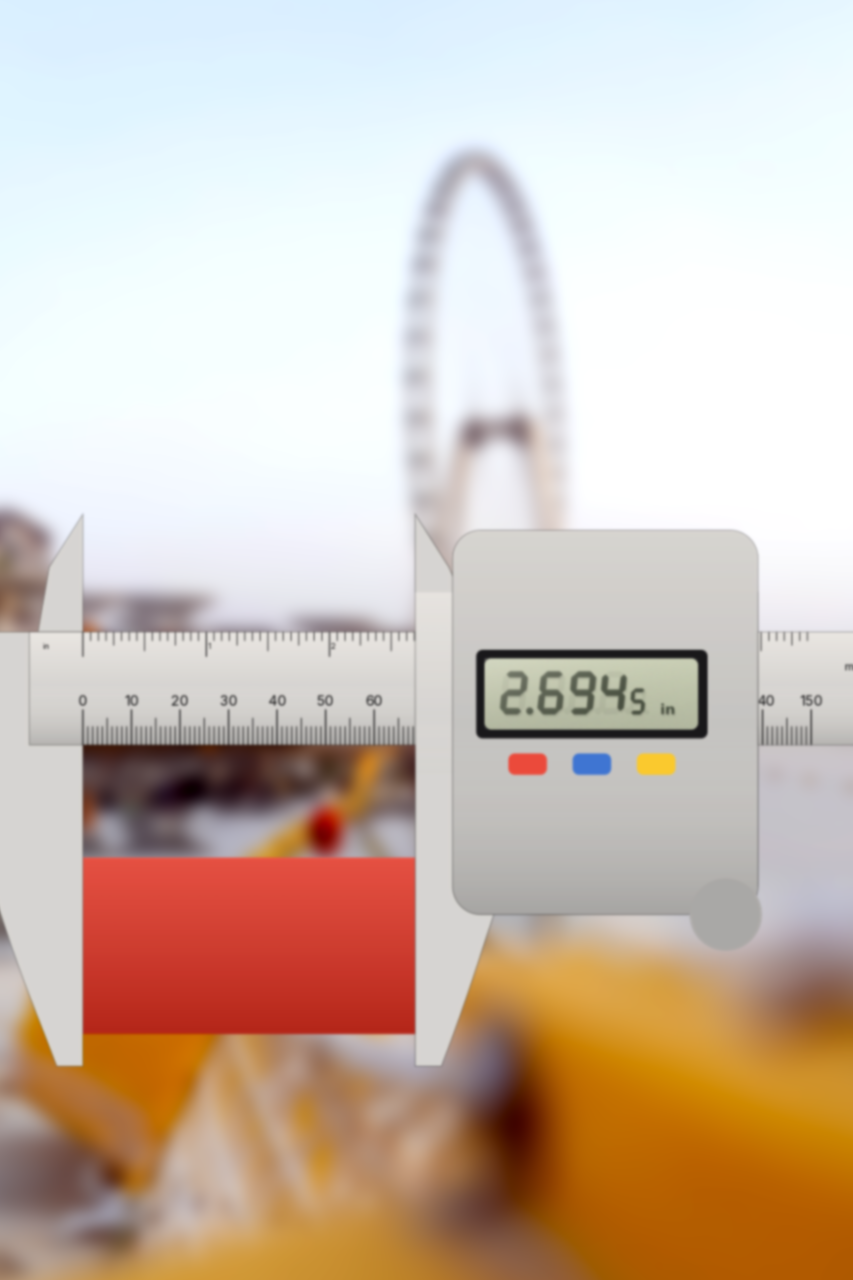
2.6945; in
